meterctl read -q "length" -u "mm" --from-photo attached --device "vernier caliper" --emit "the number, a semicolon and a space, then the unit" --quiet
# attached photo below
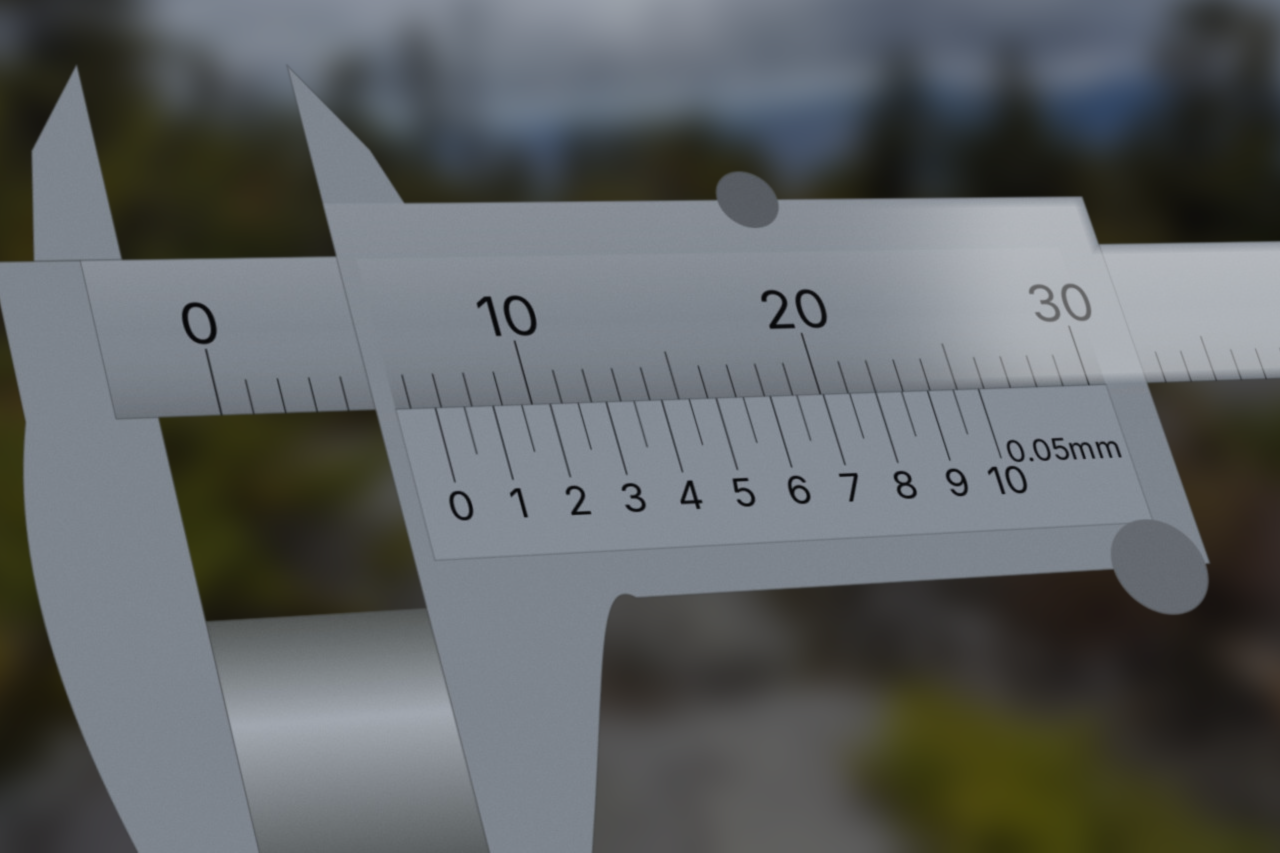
6.8; mm
